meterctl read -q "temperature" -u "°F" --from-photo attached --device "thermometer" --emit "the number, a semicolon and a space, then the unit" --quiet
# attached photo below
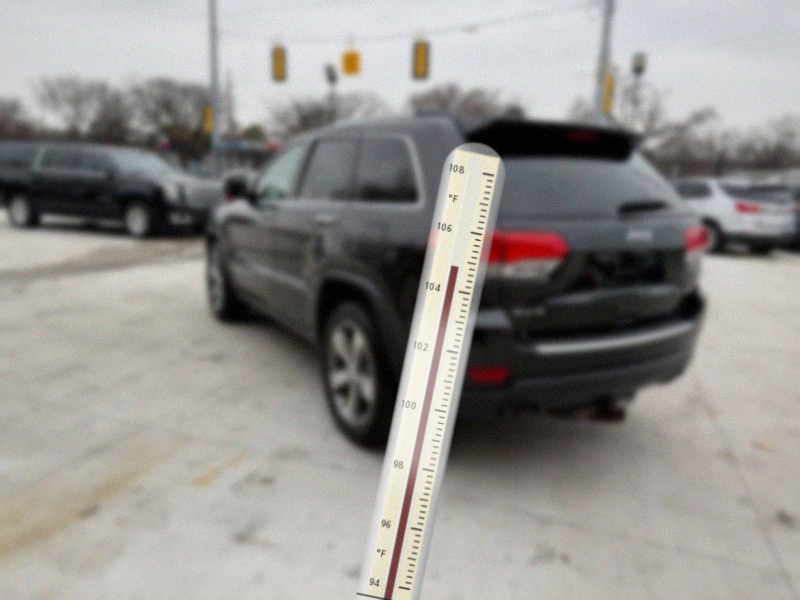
104.8; °F
